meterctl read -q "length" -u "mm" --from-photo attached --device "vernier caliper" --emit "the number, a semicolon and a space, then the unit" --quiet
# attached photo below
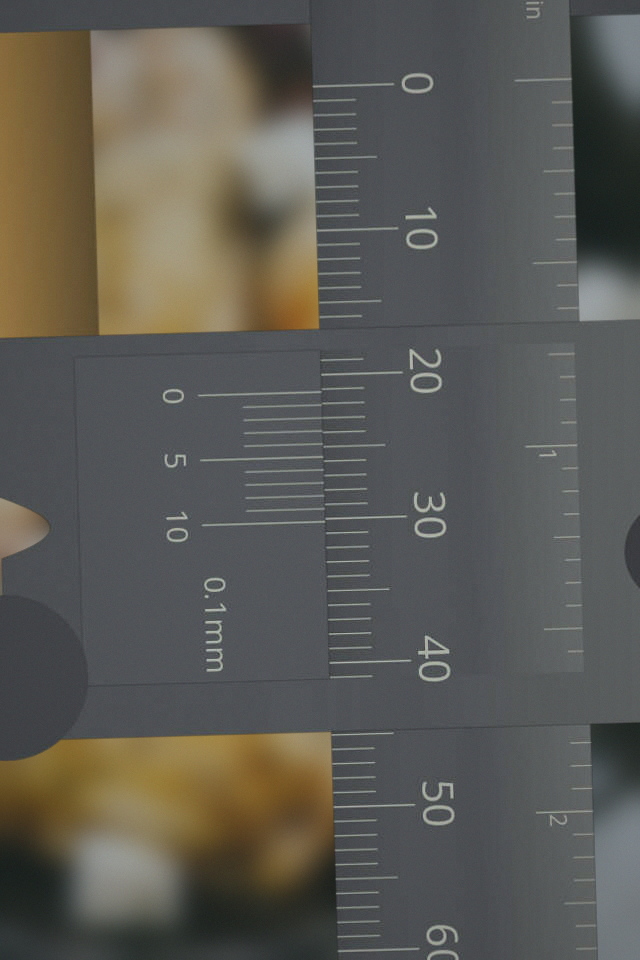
21.2; mm
